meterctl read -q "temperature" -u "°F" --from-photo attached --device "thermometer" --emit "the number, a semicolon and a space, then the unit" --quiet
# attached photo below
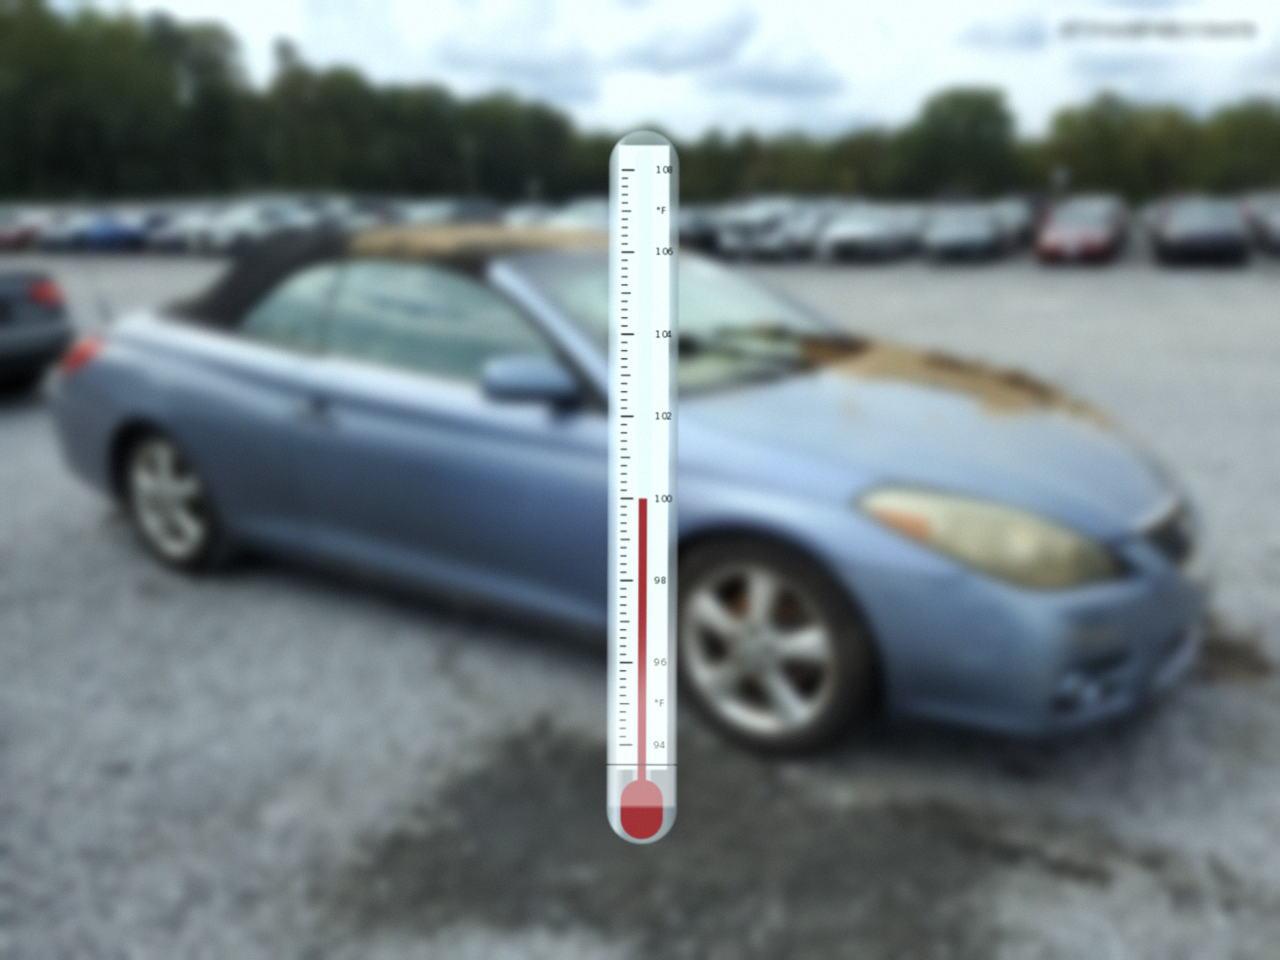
100; °F
